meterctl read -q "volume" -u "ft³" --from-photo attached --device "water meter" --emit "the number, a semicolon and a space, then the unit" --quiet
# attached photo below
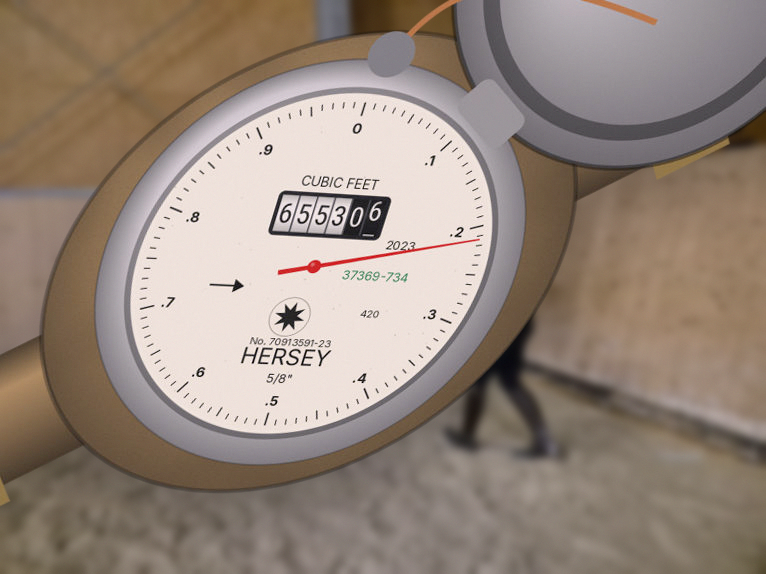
655306.21; ft³
